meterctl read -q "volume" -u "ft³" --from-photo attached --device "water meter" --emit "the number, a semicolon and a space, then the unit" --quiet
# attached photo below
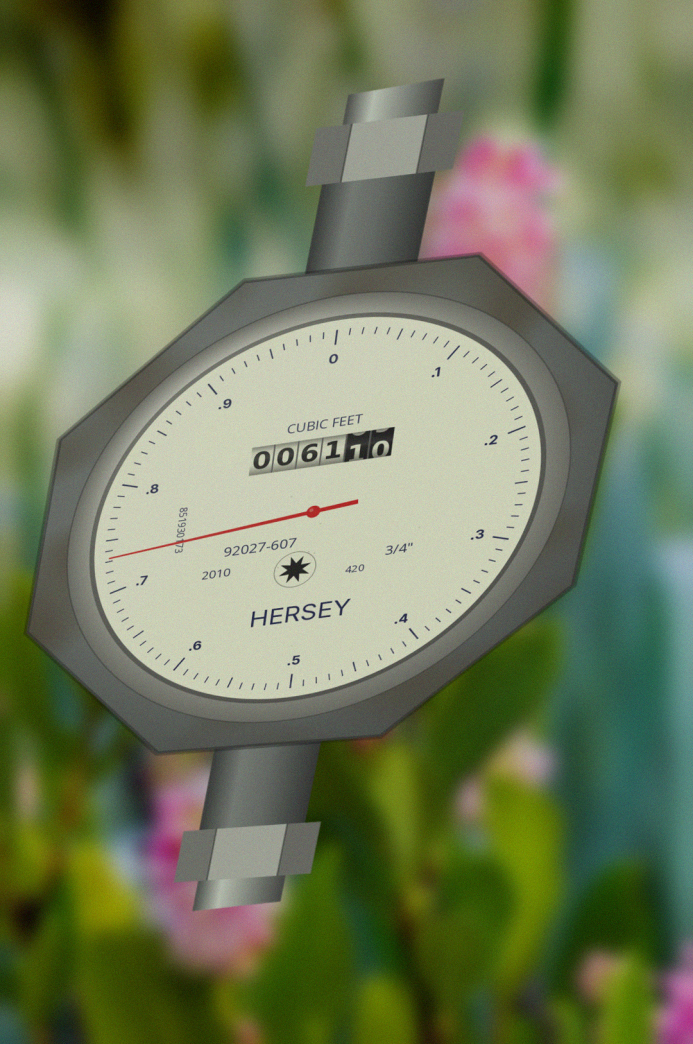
6109.73; ft³
